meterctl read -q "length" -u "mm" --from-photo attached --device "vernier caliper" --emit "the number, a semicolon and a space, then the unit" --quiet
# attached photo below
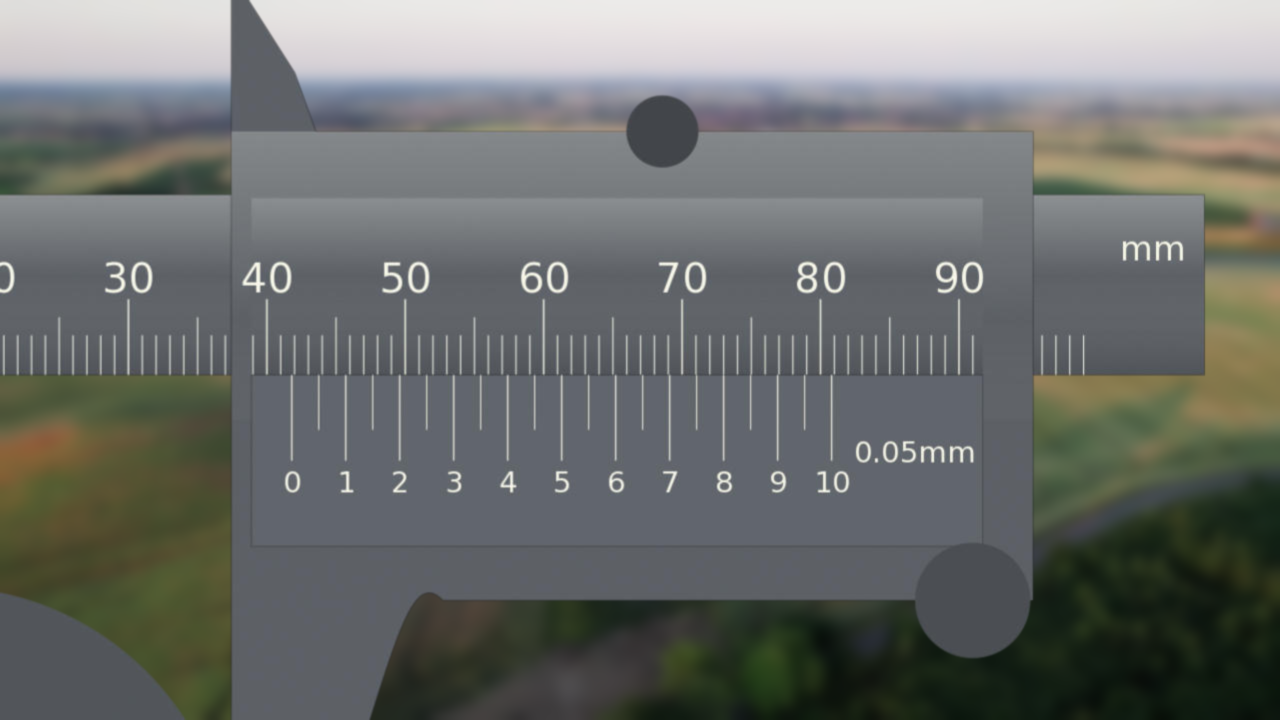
41.8; mm
